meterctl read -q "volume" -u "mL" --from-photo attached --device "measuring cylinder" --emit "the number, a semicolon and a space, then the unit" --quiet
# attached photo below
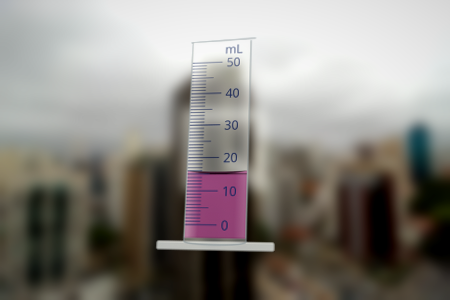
15; mL
